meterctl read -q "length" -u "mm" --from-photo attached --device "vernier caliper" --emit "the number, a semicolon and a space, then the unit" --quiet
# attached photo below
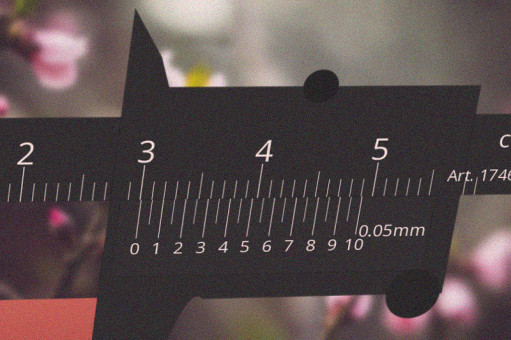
30.1; mm
